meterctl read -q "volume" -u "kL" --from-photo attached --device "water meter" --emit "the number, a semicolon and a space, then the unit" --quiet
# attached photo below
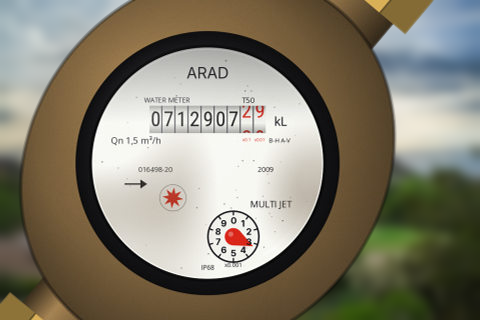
712907.293; kL
